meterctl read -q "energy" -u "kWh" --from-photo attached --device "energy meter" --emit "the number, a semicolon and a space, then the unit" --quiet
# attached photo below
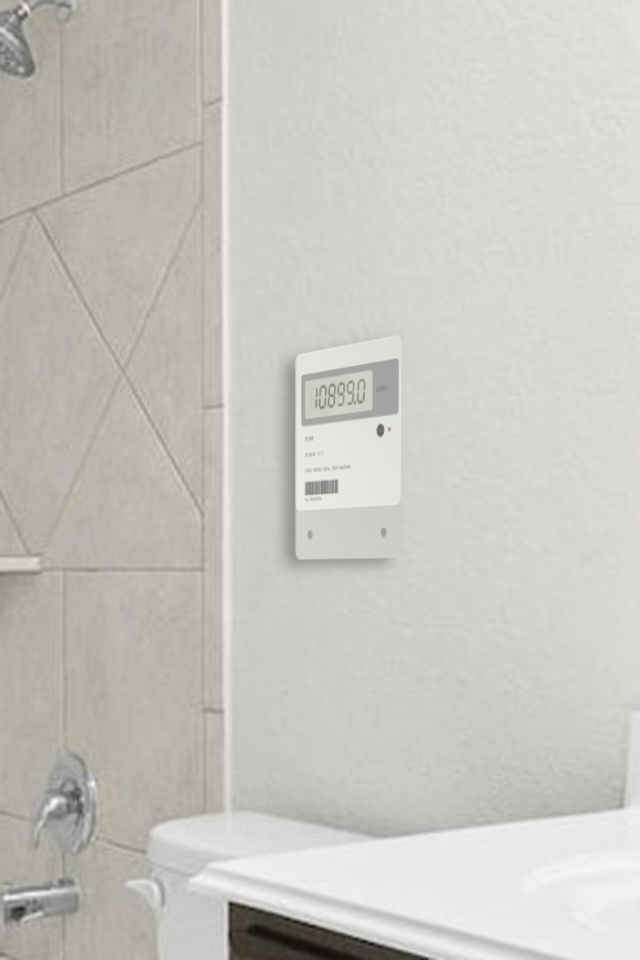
10899.0; kWh
